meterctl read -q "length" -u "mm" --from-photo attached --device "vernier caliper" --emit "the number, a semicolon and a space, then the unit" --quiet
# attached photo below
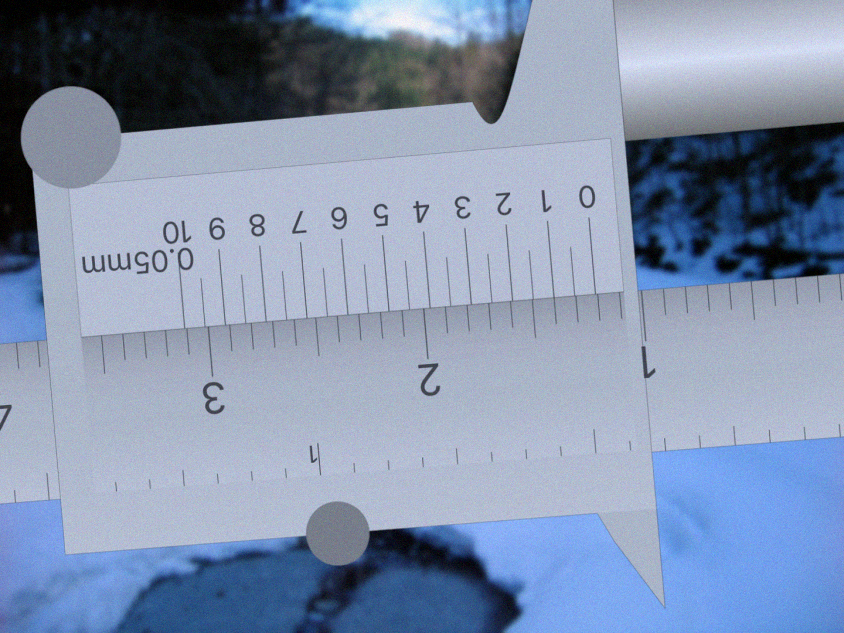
12.10; mm
